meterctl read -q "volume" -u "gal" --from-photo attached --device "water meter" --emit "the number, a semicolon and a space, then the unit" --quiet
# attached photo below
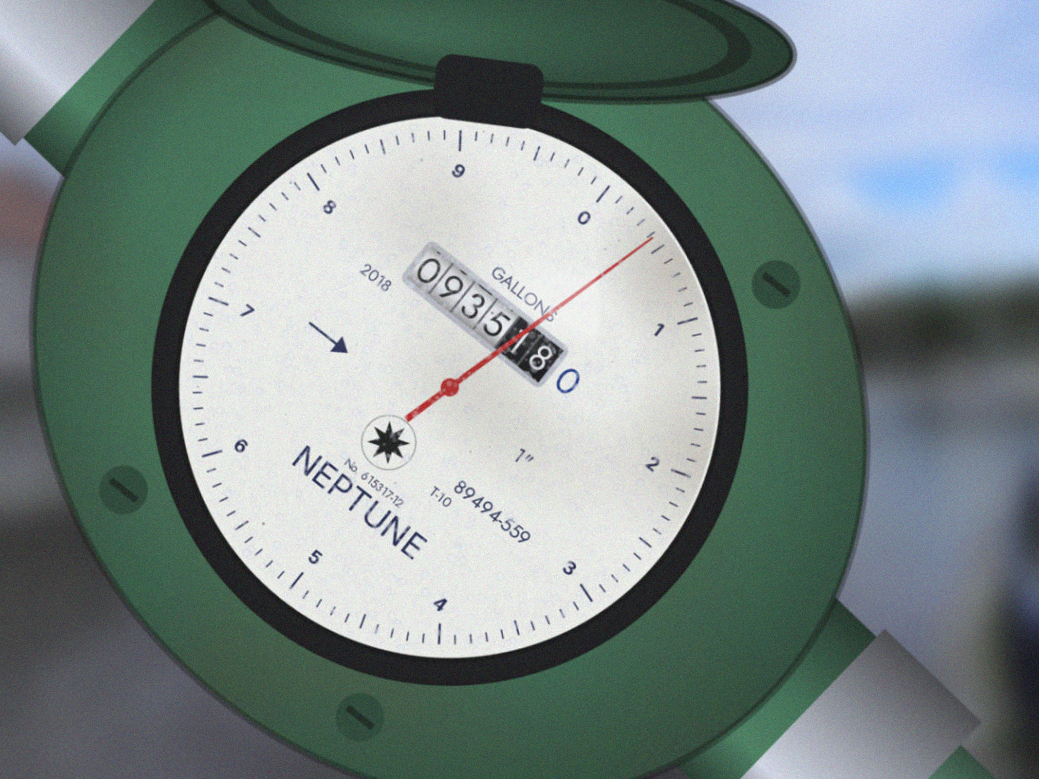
935180.4; gal
